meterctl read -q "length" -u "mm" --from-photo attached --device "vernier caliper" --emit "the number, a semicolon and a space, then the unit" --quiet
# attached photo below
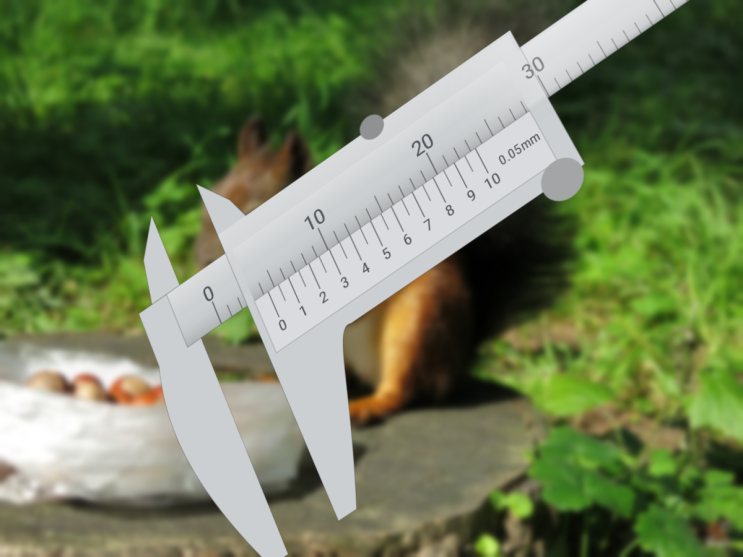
4.4; mm
